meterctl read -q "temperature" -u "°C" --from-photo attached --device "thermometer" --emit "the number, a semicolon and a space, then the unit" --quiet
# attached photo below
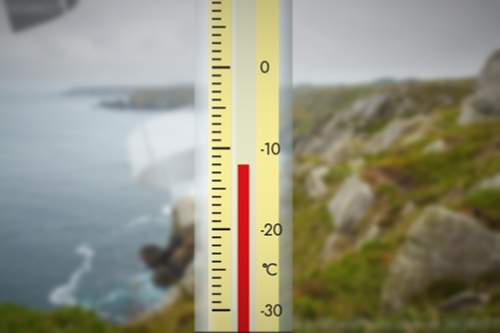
-12; °C
